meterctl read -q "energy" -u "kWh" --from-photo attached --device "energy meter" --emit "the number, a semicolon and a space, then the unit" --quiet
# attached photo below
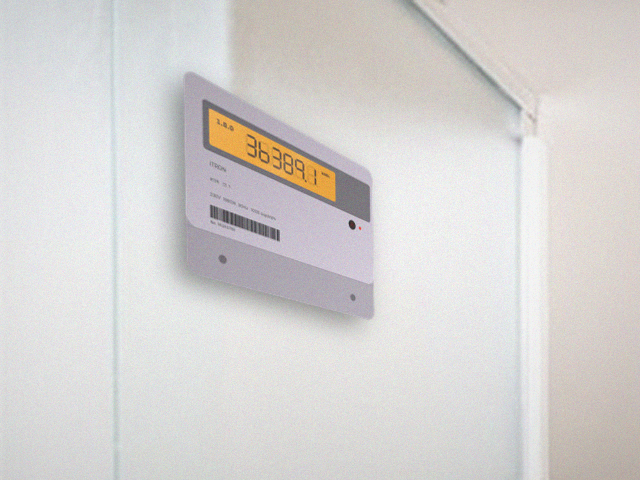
36389.1; kWh
